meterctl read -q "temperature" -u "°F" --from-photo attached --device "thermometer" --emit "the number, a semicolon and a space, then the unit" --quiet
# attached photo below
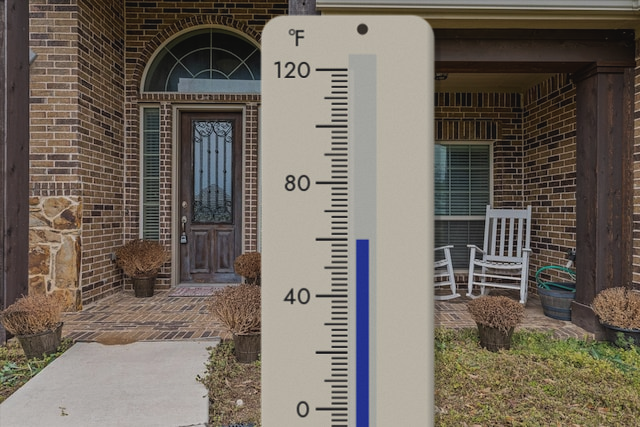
60; °F
